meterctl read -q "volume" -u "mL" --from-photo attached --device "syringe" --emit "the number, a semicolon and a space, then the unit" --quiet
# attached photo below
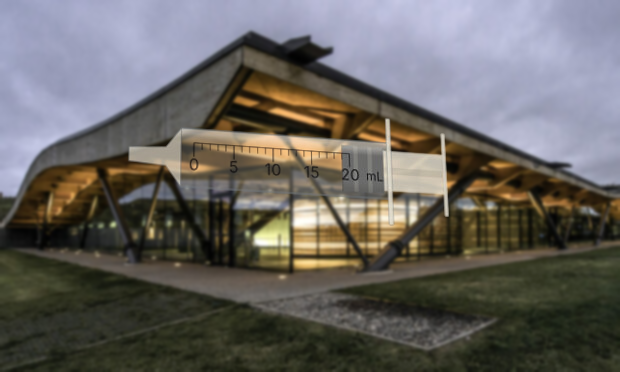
19; mL
